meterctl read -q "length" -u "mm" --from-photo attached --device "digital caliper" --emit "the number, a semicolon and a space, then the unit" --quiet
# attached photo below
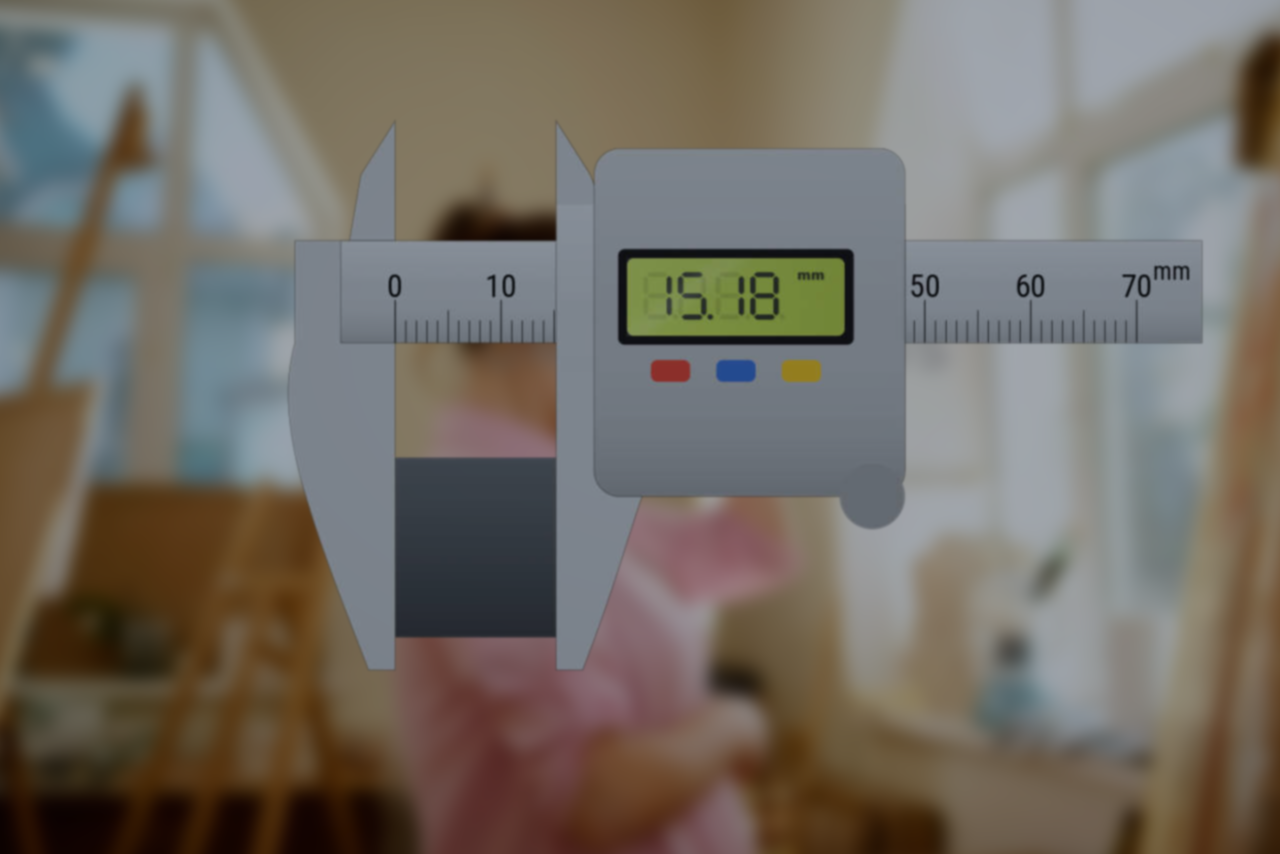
15.18; mm
